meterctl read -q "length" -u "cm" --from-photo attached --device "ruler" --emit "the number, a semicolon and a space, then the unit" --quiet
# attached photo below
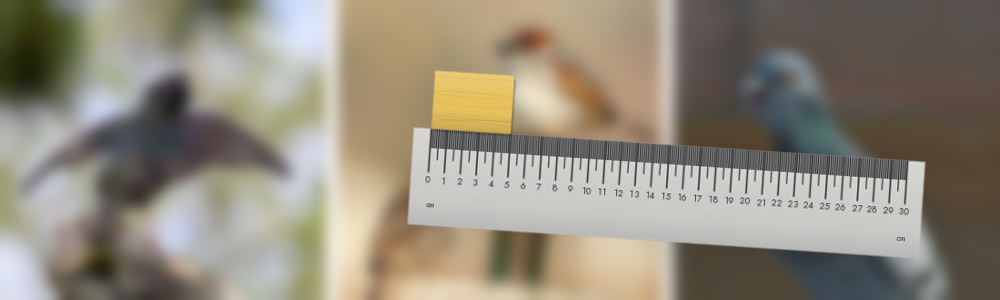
5; cm
